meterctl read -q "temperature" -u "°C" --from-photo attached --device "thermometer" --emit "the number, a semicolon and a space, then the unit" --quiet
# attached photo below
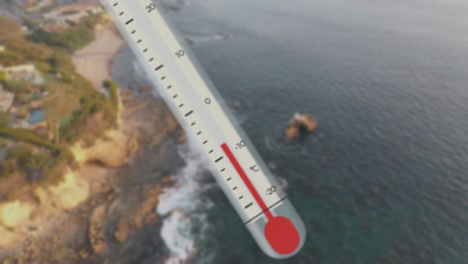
-8; °C
